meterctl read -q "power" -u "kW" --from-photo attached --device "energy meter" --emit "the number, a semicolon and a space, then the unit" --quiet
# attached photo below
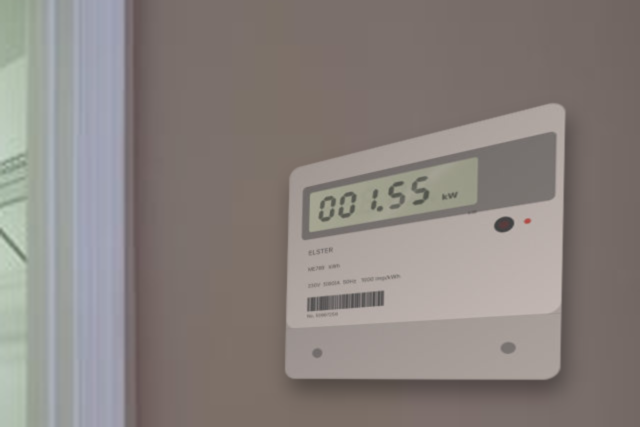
1.55; kW
